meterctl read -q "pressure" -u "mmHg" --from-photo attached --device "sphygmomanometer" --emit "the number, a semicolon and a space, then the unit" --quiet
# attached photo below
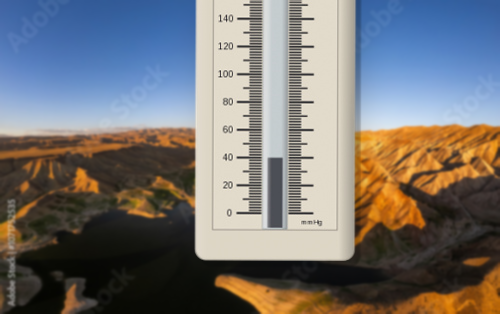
40; mmHg
